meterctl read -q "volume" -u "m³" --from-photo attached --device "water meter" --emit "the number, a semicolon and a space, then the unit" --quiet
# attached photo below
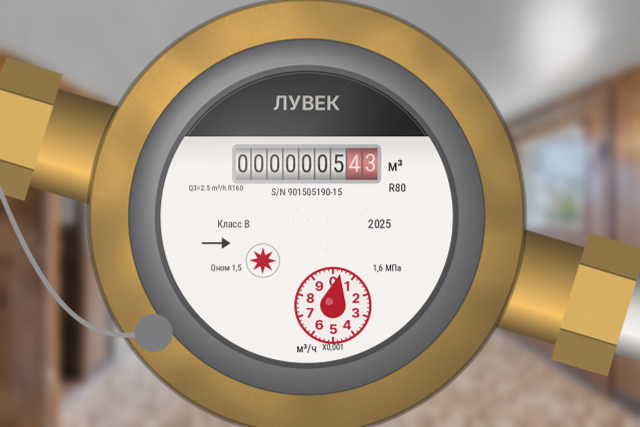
5.430; m³
